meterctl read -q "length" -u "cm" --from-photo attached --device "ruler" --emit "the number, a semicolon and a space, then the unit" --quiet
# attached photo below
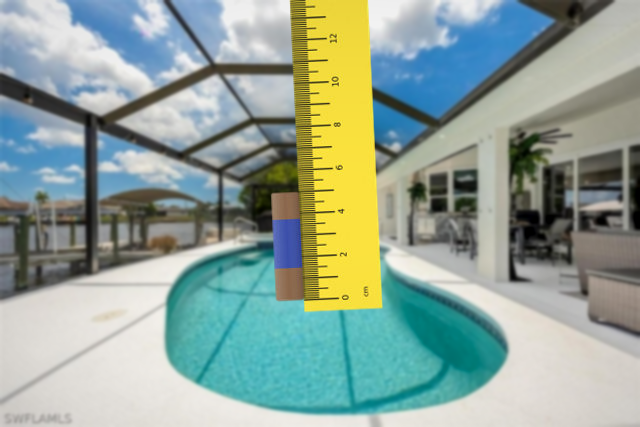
5; cm
